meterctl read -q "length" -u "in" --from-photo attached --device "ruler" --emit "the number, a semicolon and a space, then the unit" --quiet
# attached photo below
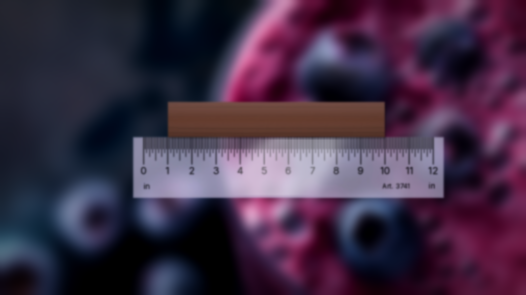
9; in
